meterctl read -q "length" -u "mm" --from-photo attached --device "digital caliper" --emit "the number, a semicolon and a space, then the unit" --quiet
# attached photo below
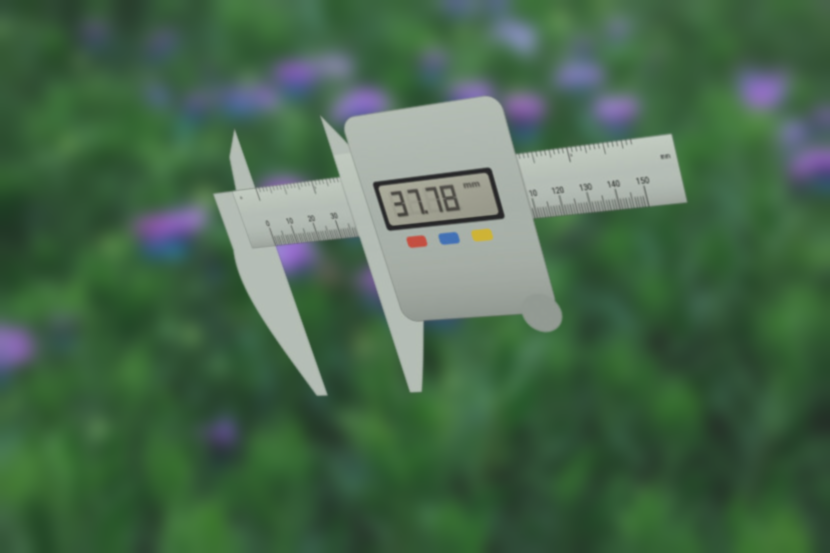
37.78; mm
